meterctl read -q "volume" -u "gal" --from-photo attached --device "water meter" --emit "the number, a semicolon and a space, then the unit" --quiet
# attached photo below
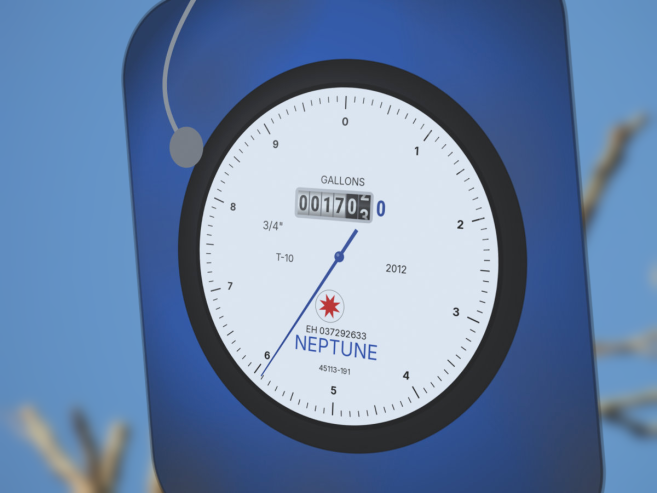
17025.9; gal
